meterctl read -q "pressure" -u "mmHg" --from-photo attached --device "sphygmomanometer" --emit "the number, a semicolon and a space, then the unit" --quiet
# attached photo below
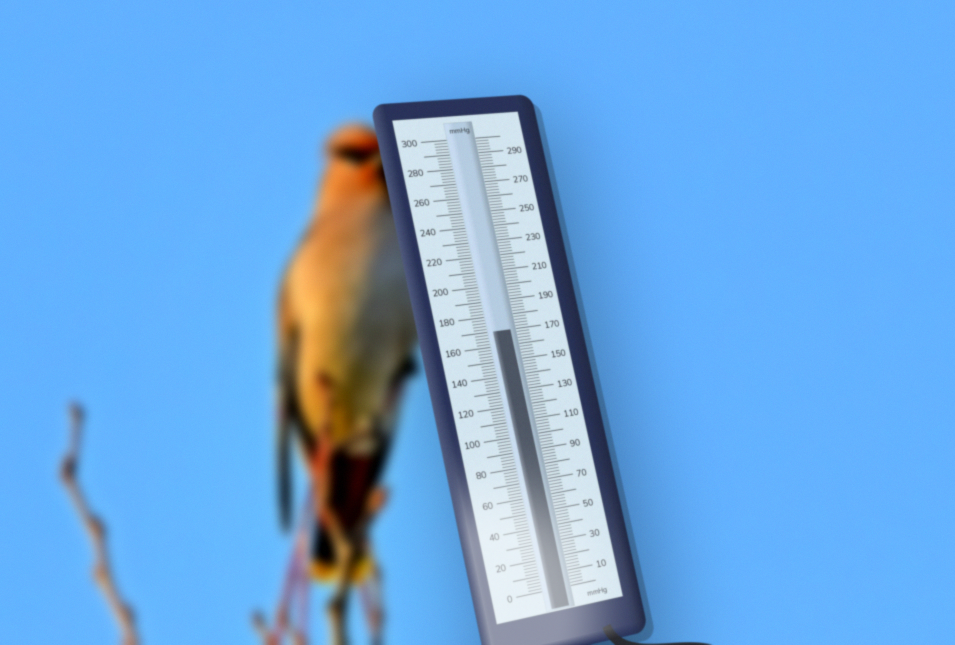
170; mmHg
